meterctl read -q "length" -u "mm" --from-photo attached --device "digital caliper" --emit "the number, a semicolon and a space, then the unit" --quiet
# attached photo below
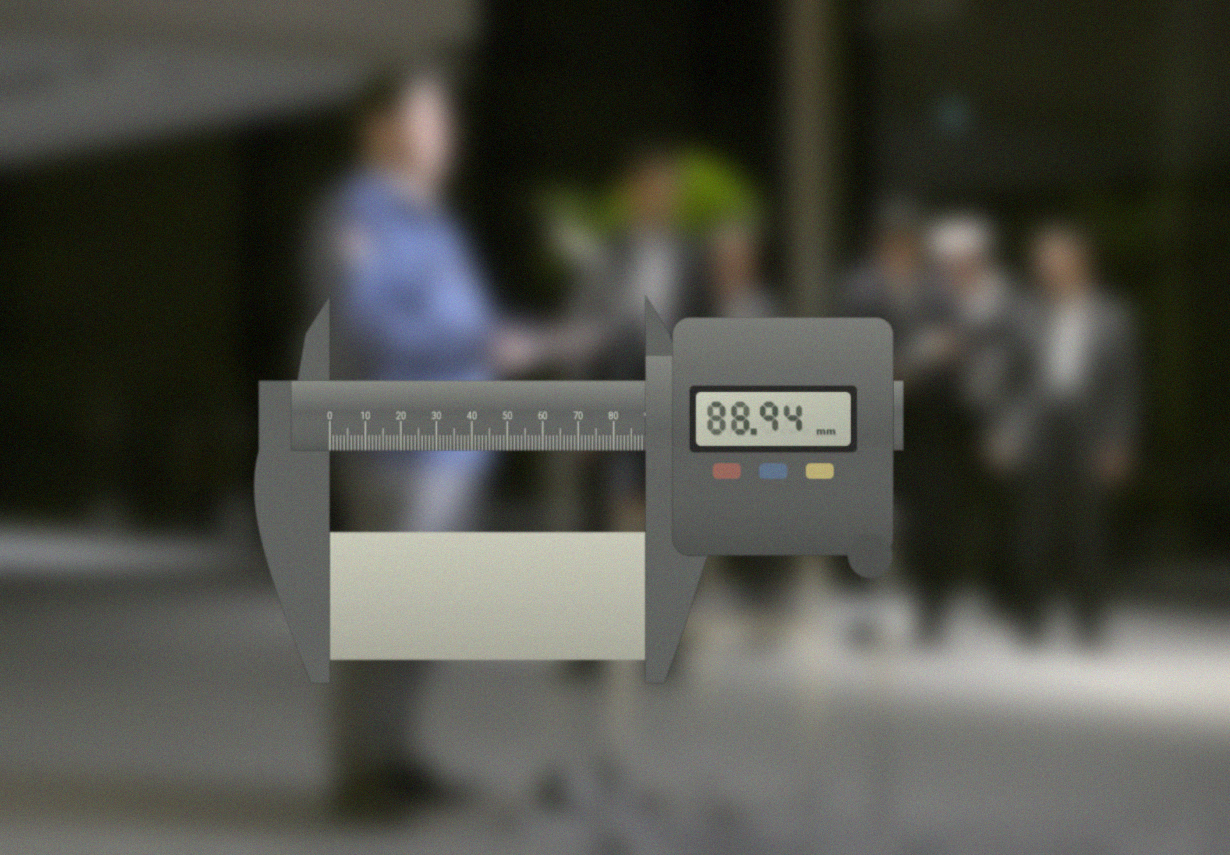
88.94; mm
